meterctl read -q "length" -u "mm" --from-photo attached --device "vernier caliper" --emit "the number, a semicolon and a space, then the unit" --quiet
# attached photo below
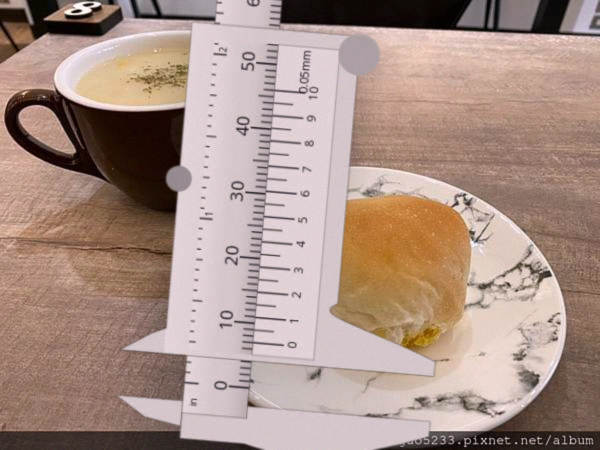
7.0; mm
